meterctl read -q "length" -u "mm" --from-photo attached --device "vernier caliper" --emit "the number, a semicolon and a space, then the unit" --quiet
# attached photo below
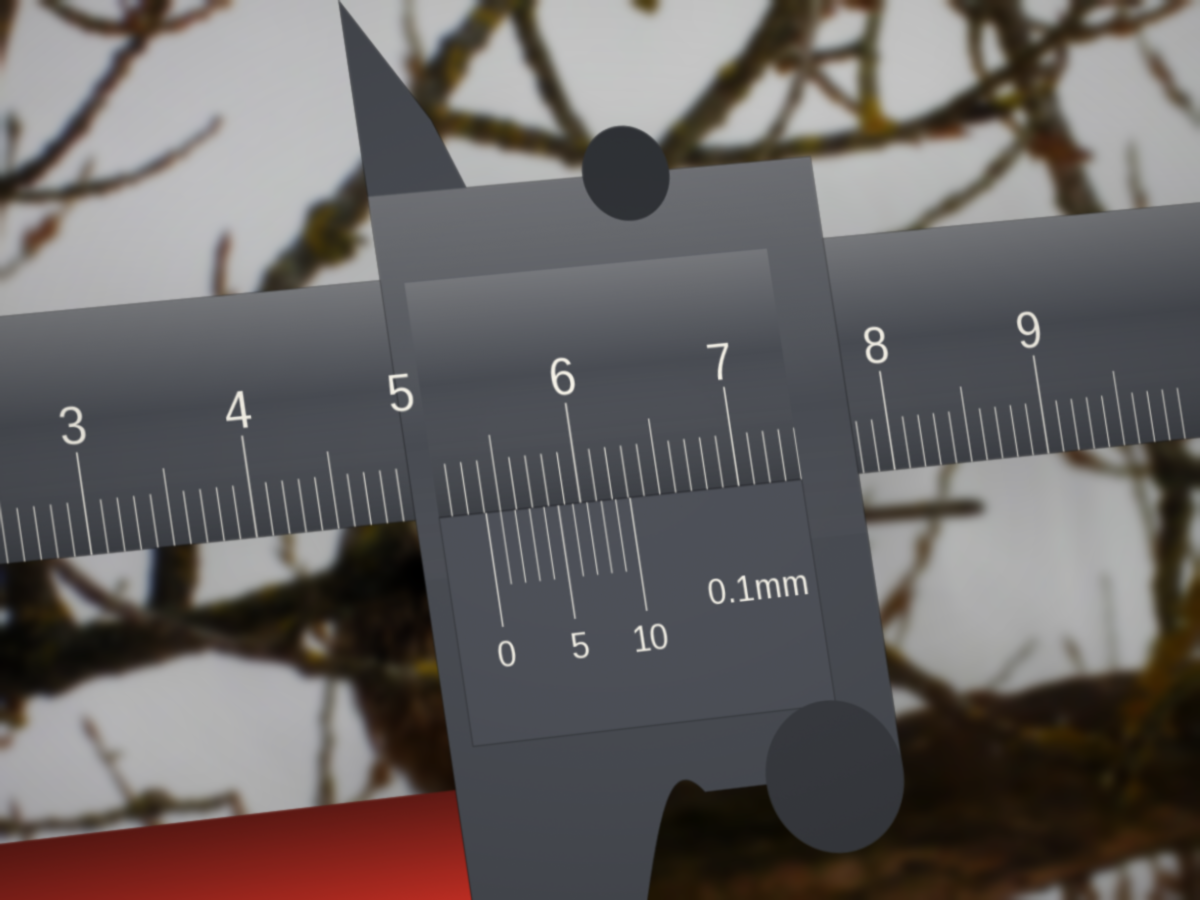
54.1; mm
